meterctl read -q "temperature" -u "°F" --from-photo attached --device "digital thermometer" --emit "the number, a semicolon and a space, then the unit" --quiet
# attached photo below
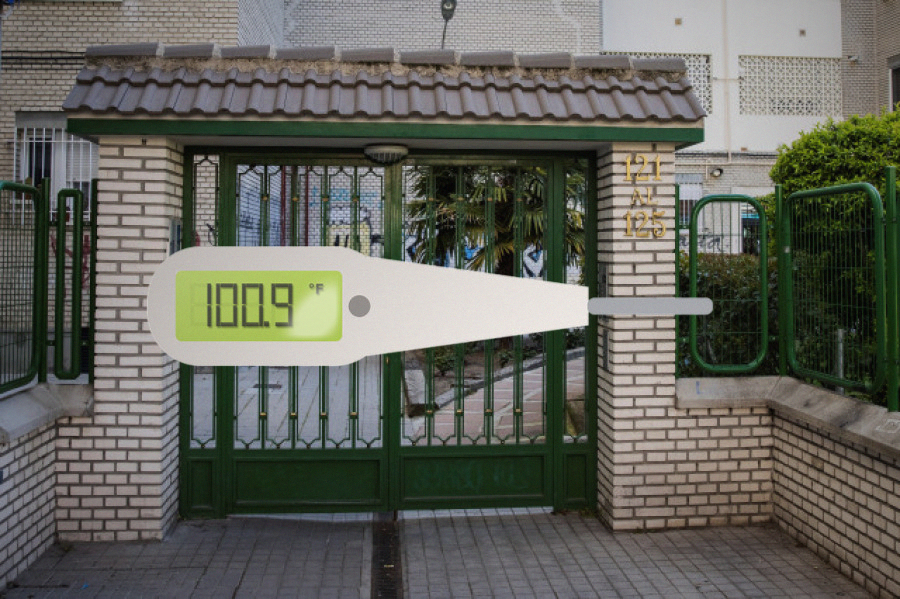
100.9; °F
